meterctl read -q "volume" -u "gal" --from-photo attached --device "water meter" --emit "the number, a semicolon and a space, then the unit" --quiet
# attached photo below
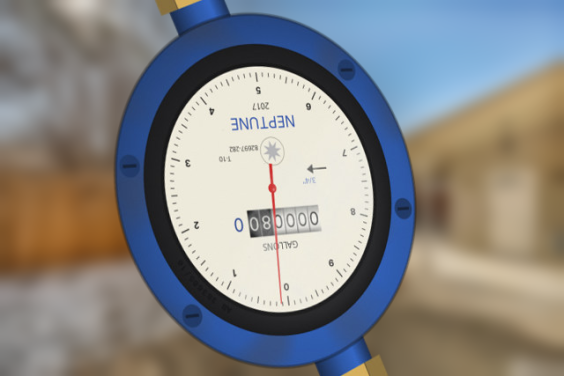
800.1; gal
